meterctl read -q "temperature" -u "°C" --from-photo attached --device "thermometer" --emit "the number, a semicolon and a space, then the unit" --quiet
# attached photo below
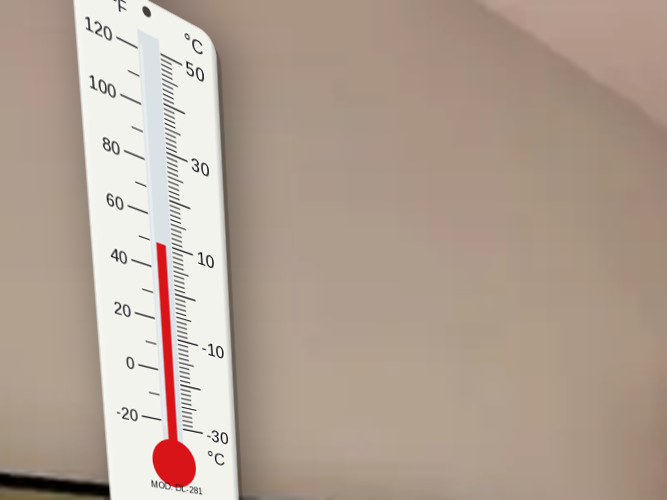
10; °C
